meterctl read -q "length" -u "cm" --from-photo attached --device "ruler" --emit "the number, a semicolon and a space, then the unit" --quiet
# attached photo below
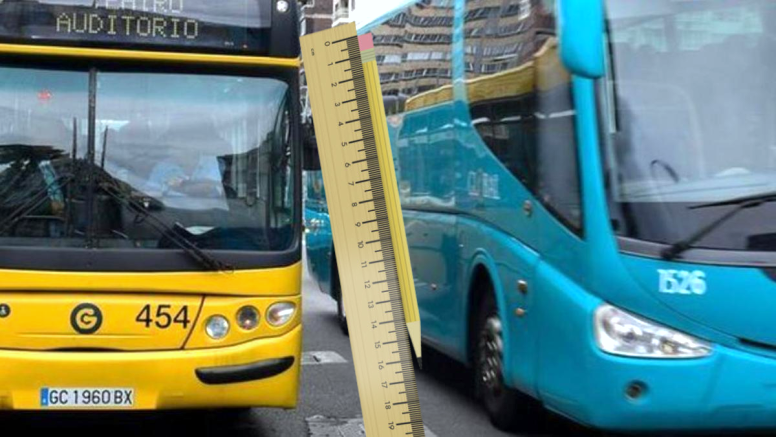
16.5; cm
